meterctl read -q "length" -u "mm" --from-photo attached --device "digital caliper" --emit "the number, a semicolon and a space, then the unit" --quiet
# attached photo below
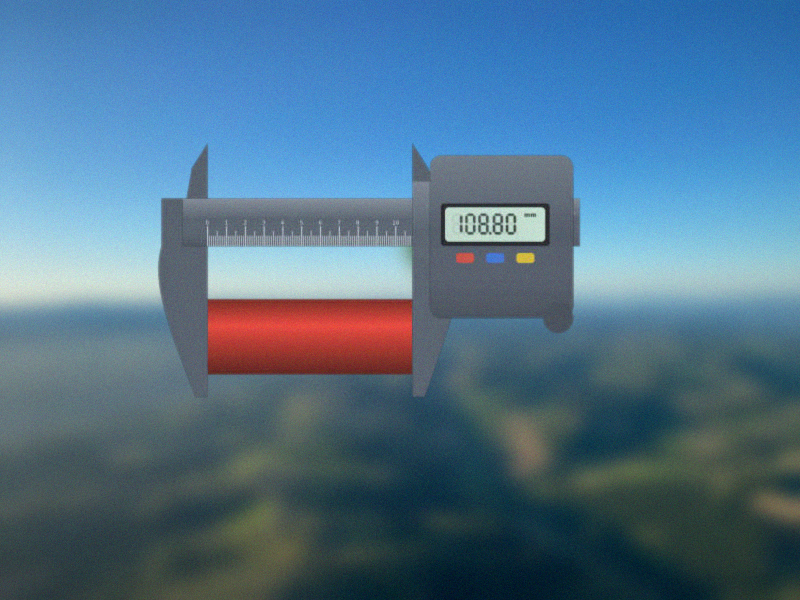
108.80; mm
